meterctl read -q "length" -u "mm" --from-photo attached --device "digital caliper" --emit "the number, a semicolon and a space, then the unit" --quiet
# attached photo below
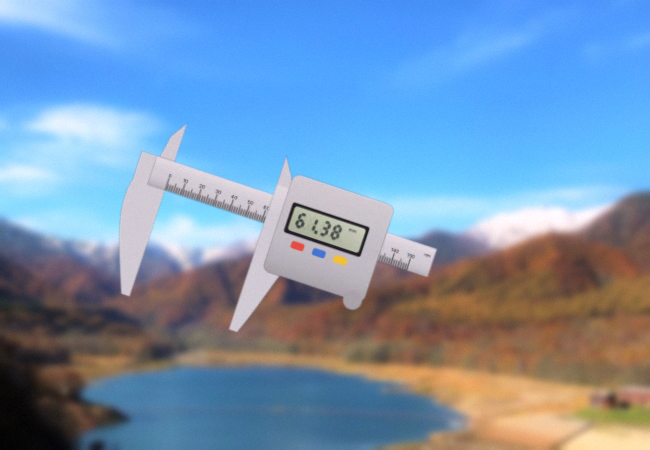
61.38; mm
